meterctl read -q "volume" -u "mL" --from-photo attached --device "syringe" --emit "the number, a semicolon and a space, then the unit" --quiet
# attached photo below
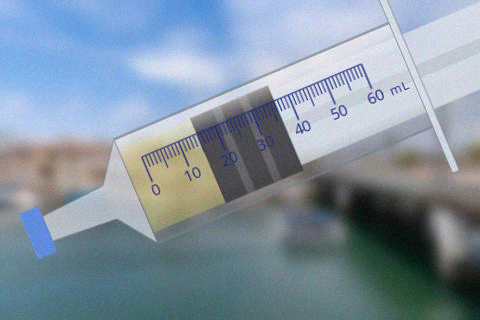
15; mL
